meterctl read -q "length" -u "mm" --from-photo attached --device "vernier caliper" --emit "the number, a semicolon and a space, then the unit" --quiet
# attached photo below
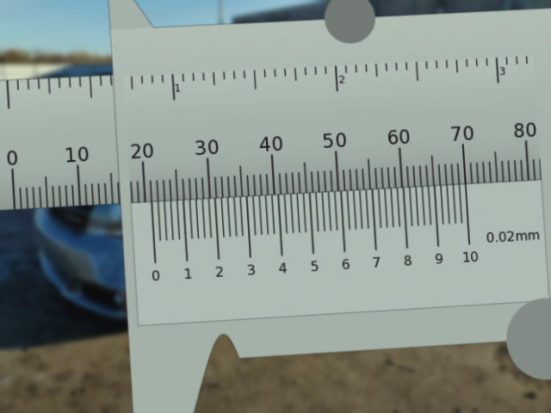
21.0; mm
